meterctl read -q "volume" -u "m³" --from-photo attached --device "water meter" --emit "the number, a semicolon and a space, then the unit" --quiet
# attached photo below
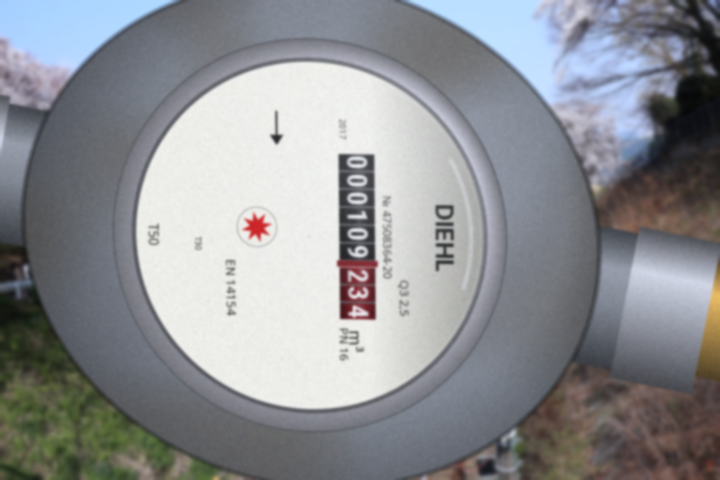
109.234; m³
